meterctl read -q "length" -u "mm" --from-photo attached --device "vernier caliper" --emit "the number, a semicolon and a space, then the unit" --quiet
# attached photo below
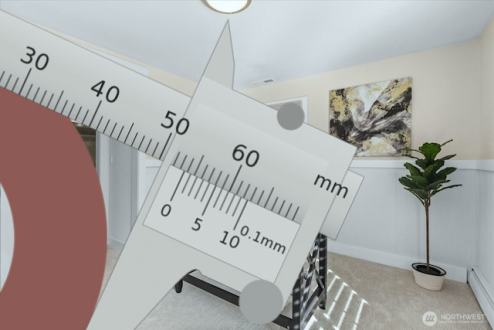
53.6; mm
